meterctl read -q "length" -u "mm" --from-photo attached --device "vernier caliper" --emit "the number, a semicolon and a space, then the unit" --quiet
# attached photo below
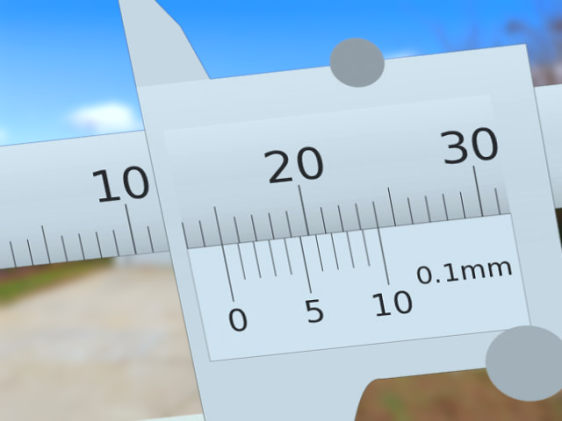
15.0; mm
